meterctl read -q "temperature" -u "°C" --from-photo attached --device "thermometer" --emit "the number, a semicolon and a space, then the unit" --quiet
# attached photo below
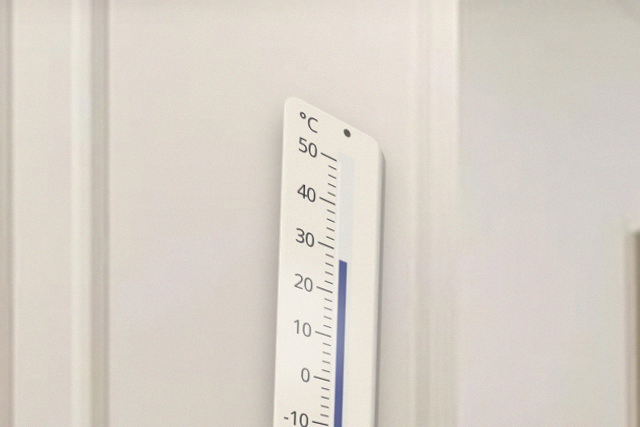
28; °C
